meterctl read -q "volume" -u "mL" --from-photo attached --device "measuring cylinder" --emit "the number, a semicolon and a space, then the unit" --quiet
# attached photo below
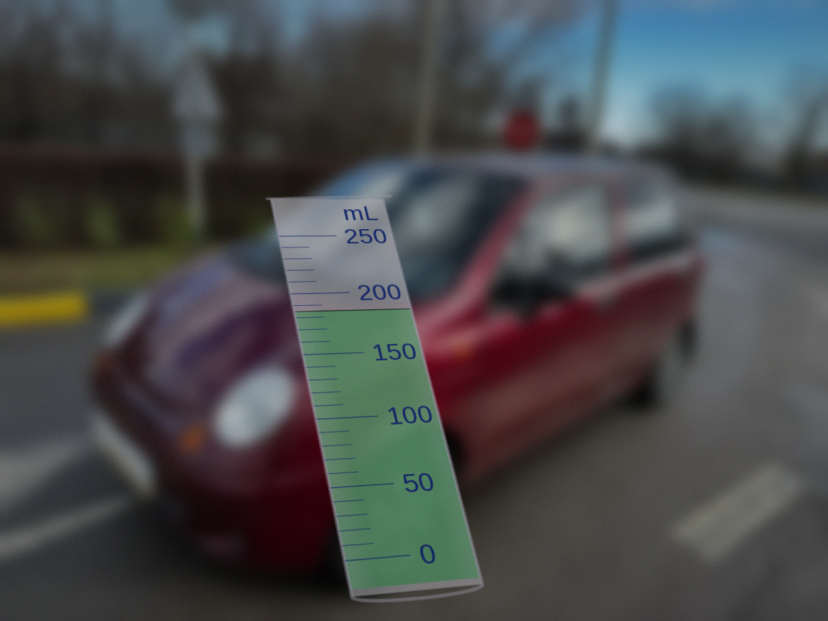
185; mL
